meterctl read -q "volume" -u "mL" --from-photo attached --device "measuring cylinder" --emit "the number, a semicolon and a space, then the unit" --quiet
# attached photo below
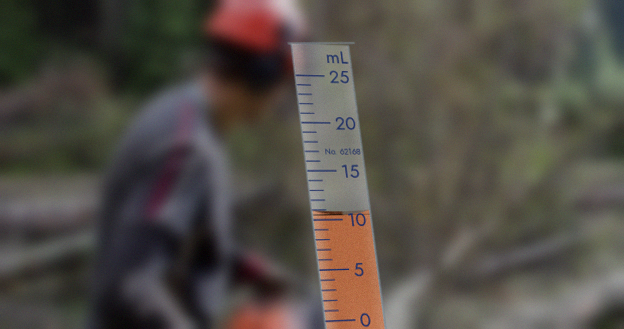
10.5; mL
